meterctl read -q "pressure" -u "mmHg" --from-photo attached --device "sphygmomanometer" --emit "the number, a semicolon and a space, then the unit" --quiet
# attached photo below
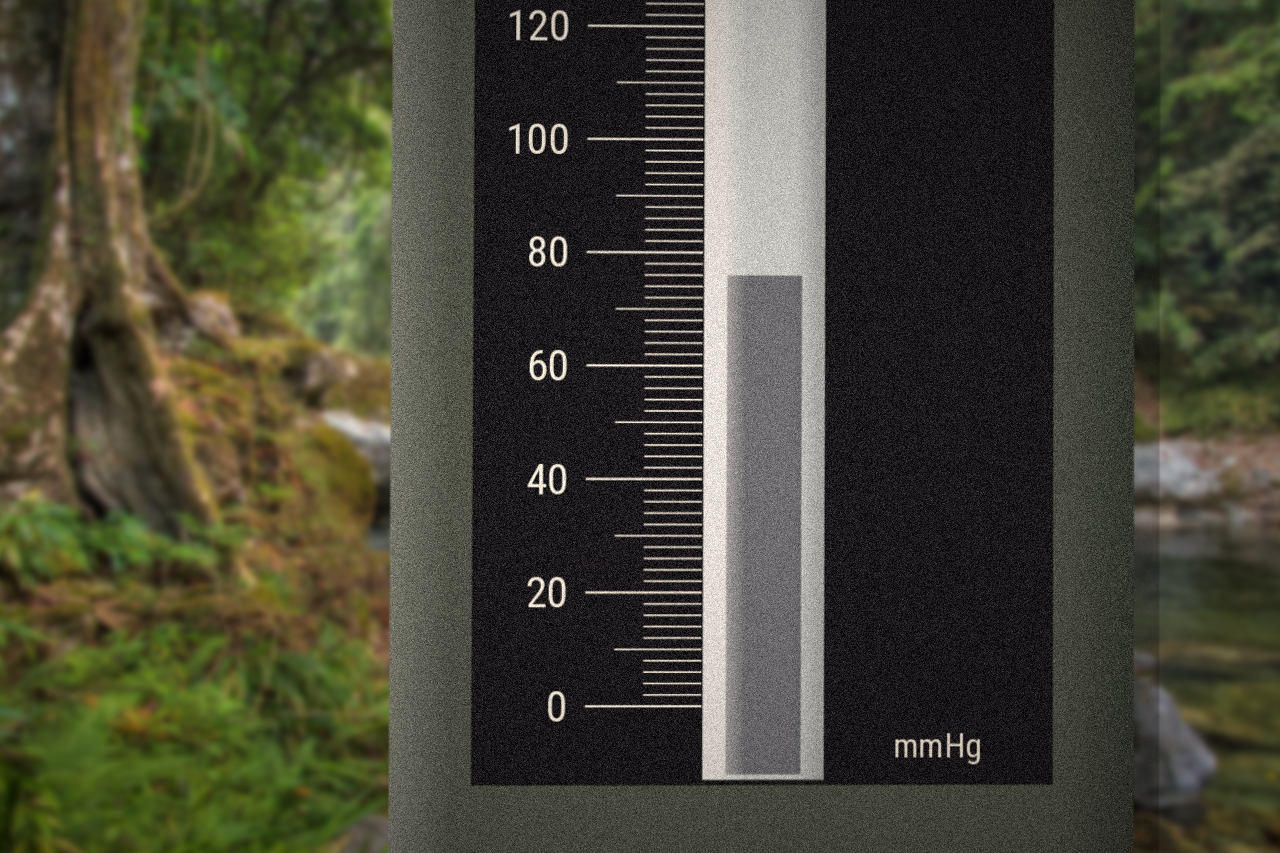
76; mmHg
